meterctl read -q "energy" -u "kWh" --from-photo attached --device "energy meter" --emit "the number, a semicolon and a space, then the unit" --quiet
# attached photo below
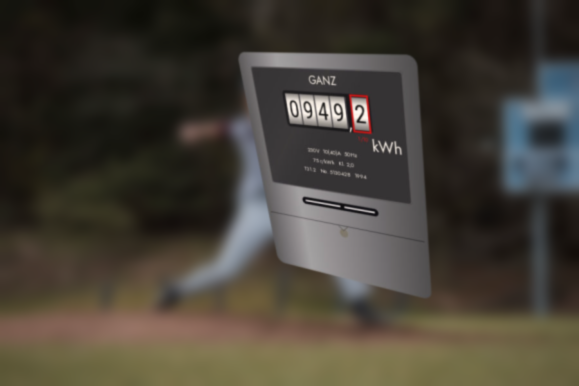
949.2; kWh
